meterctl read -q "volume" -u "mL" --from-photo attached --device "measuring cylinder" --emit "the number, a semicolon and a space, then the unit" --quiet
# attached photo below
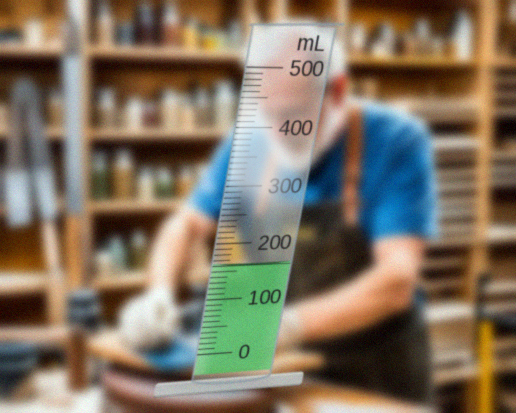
160; mL
